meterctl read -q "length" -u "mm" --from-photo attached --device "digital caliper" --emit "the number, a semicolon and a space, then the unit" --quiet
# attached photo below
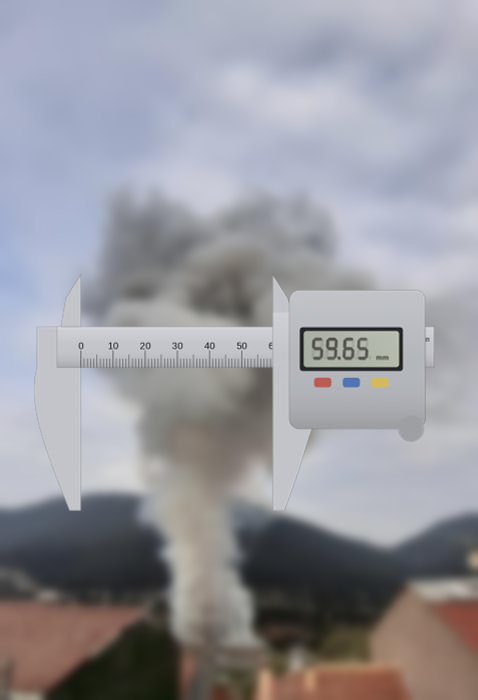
59.65; mm
